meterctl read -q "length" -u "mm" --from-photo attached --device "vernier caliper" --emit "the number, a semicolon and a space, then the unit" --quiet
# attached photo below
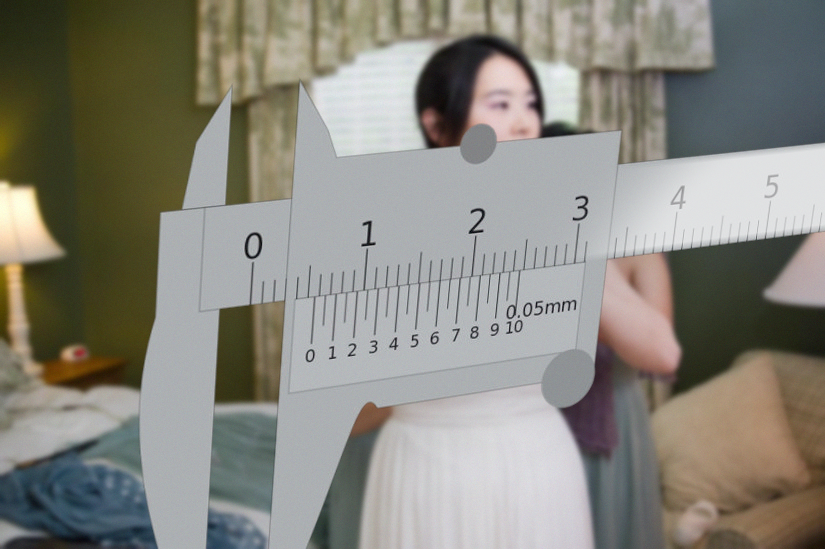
5.6; mm
